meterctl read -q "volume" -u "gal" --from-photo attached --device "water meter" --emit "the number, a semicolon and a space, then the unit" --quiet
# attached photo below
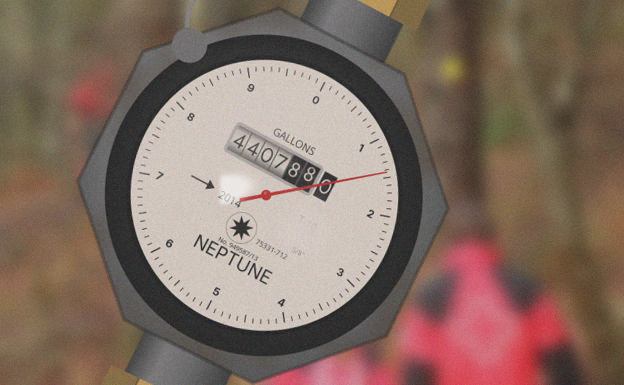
4407881.4; gal
